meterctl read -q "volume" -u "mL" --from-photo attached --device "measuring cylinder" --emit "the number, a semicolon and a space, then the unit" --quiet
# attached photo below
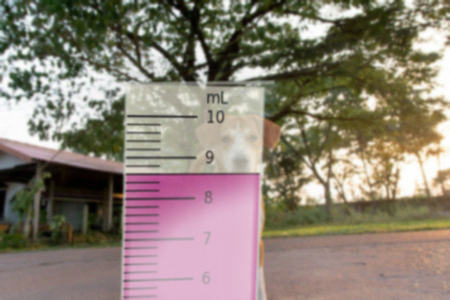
8.6; mL
